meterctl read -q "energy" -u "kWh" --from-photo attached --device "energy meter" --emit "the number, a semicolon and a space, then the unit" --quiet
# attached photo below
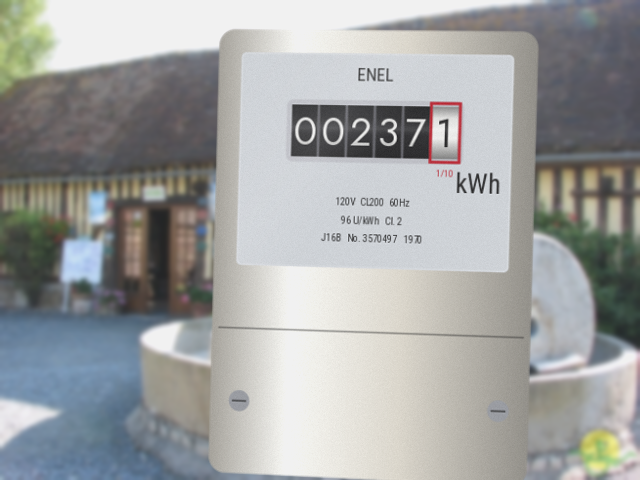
237.1; kWh
